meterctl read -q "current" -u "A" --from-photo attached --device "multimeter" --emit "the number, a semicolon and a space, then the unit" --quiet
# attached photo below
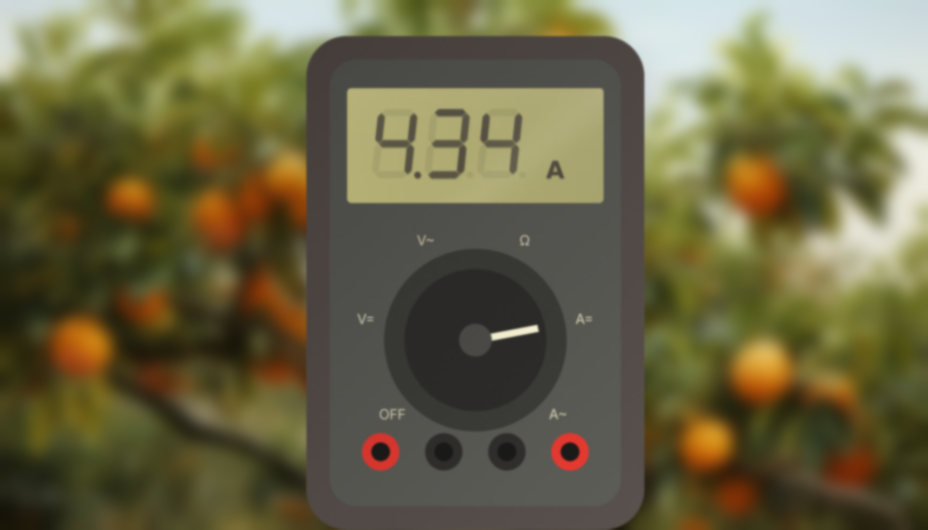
4.34; A
